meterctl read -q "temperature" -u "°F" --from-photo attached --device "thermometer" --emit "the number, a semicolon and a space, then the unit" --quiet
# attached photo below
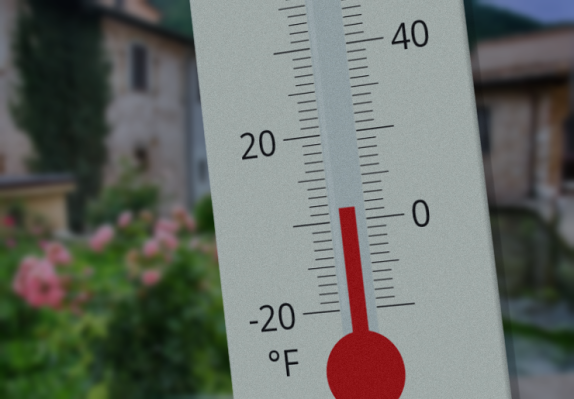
3; °F
